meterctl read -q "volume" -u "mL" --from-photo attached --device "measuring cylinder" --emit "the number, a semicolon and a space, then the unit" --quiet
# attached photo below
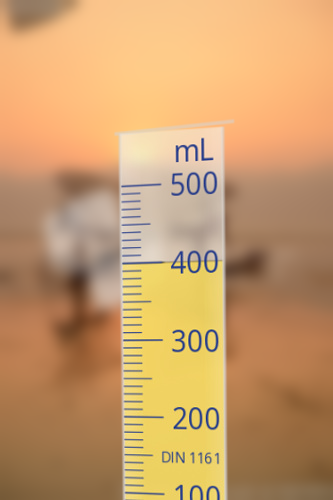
400; mL
